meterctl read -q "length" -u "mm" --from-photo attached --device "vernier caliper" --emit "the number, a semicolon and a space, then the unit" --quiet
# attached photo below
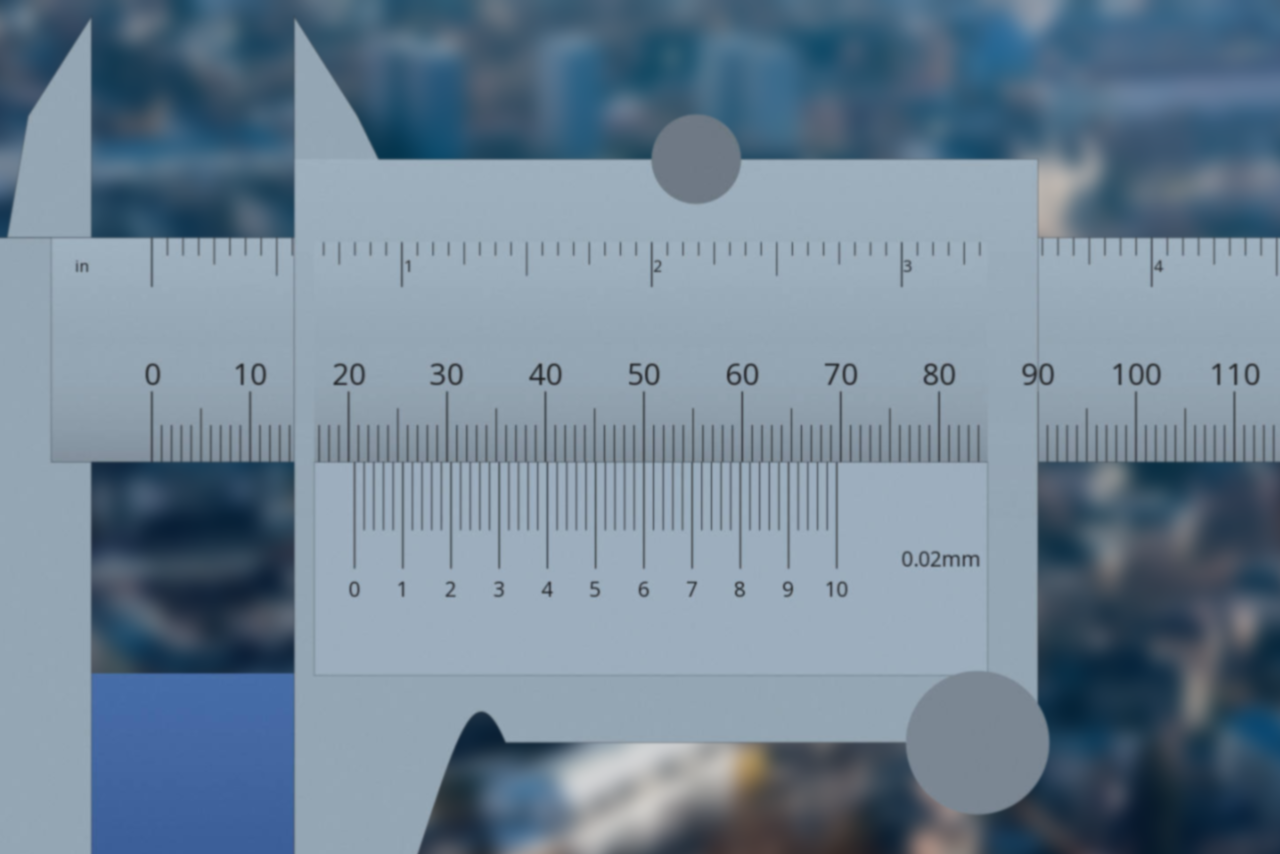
20.6; mm
